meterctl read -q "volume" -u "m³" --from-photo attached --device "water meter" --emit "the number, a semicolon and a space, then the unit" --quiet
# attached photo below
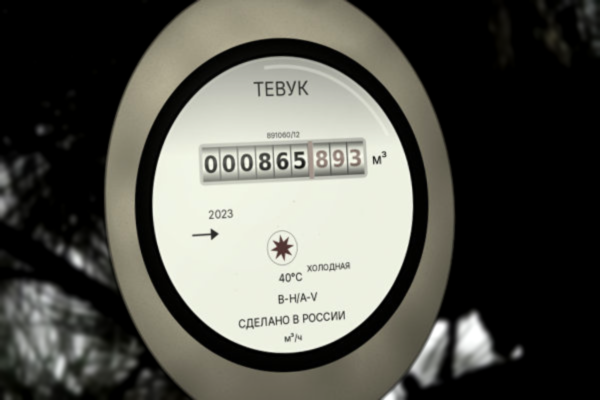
865.893; m³
